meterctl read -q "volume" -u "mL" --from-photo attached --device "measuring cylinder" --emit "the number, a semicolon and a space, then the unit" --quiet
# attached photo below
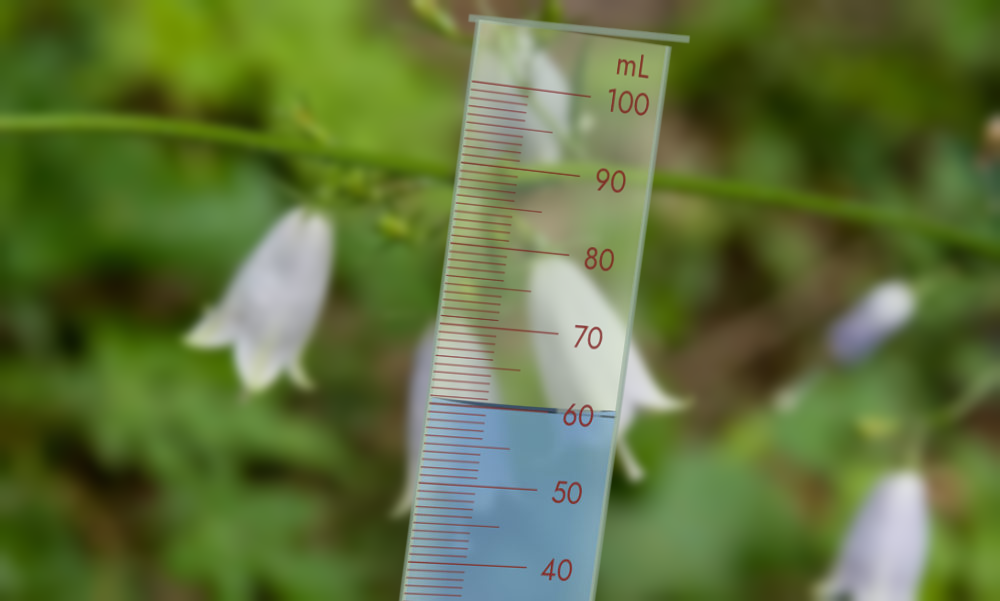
60; mL
